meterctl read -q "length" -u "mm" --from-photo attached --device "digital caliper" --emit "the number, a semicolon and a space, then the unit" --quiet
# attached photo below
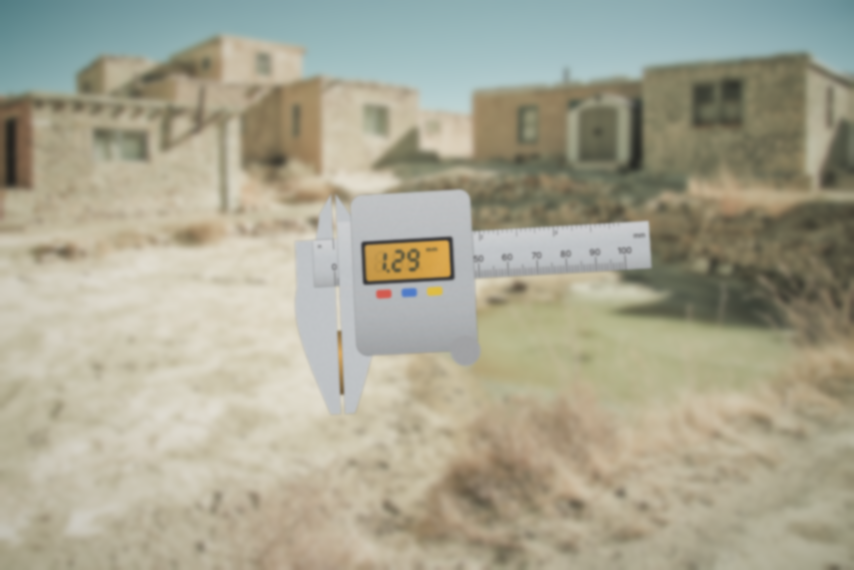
1.29; mm
